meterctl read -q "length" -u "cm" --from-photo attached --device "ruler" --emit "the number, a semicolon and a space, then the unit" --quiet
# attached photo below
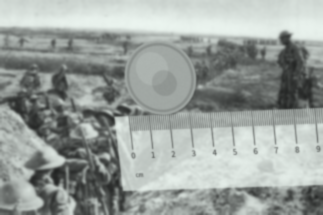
3.5; cm
